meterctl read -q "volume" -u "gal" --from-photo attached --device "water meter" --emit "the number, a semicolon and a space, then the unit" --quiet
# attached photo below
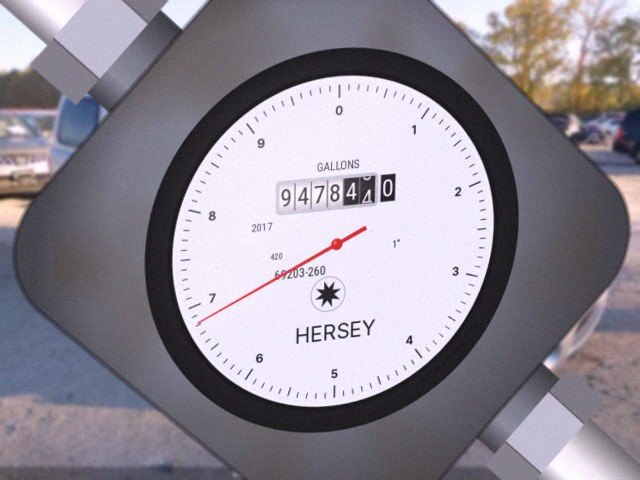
9478436.8; gal
